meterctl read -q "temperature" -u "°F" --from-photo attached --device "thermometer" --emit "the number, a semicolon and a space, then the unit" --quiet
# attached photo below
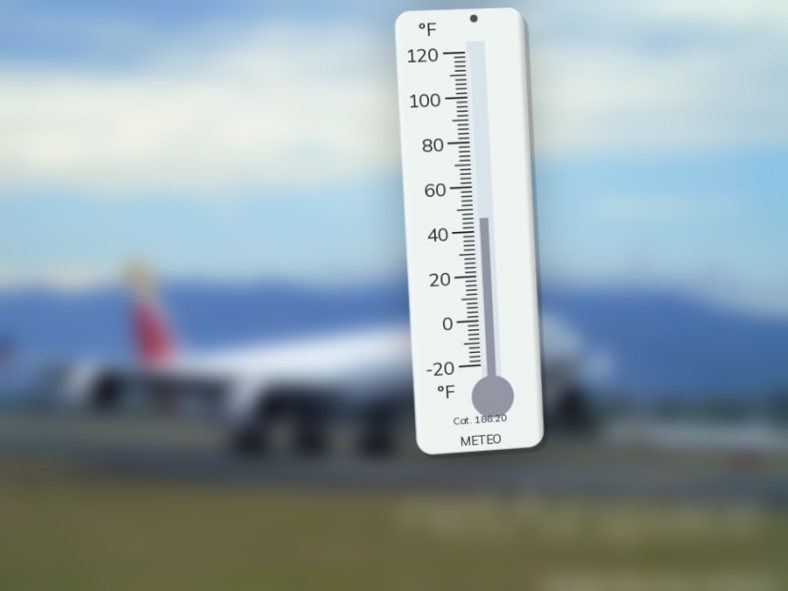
46; °F
